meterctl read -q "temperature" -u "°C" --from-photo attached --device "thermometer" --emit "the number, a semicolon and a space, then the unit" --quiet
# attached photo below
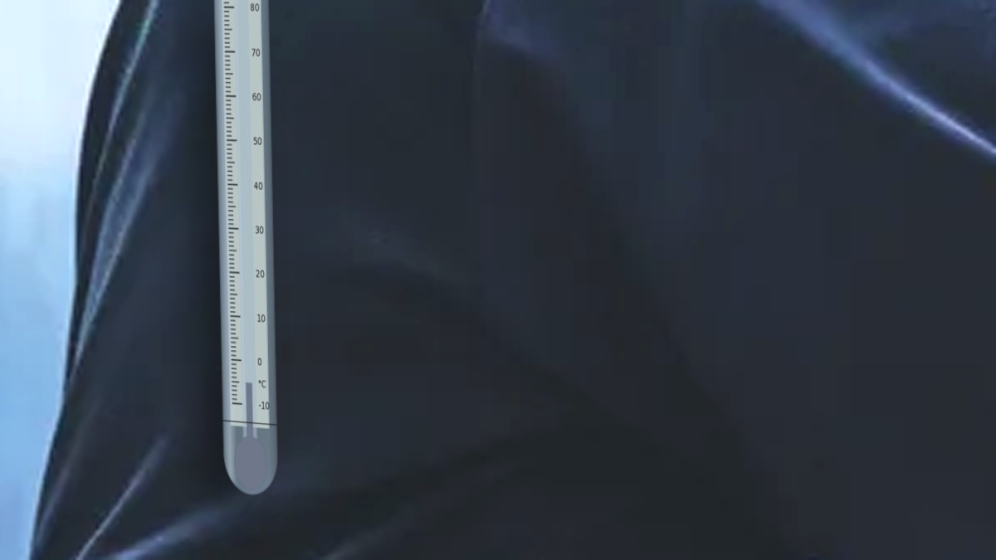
-5; °C
